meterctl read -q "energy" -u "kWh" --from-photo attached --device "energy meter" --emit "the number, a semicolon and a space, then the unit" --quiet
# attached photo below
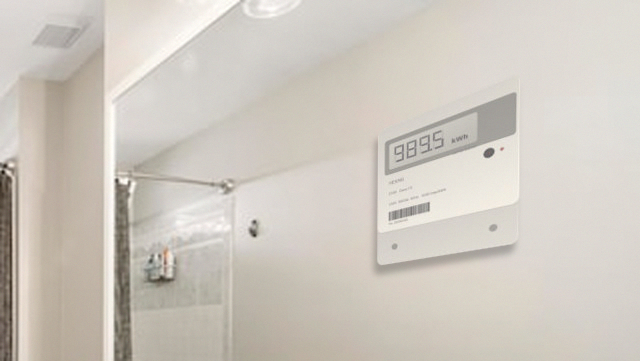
989.5; kWh
